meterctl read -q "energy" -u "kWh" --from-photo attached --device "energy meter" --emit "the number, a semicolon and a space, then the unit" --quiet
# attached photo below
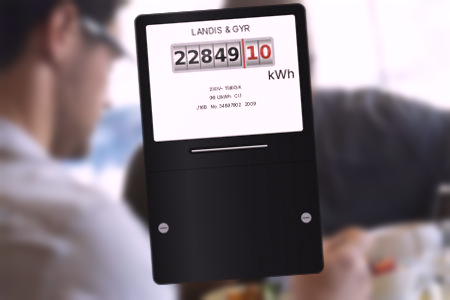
22849.10; kWh
